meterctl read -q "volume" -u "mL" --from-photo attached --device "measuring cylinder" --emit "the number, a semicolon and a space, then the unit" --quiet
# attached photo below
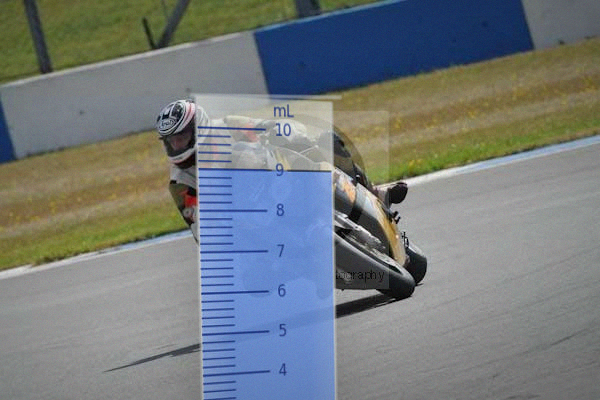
9; mL
